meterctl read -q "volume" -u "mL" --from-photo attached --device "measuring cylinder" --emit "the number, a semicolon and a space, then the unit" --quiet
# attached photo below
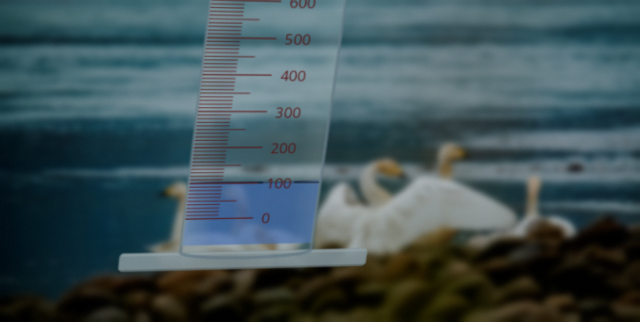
100; mL
